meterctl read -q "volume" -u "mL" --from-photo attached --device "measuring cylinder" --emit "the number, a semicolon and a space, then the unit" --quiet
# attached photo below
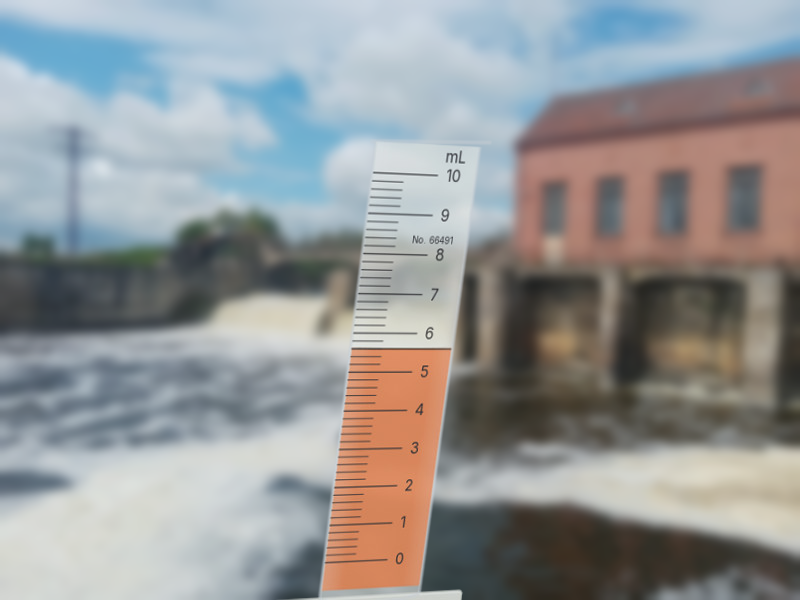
5.6; mL
